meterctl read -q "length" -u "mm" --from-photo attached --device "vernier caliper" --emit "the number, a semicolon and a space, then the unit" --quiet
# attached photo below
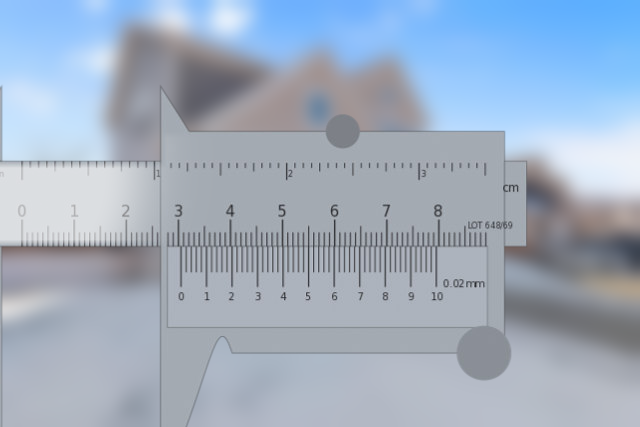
30.5; mm
